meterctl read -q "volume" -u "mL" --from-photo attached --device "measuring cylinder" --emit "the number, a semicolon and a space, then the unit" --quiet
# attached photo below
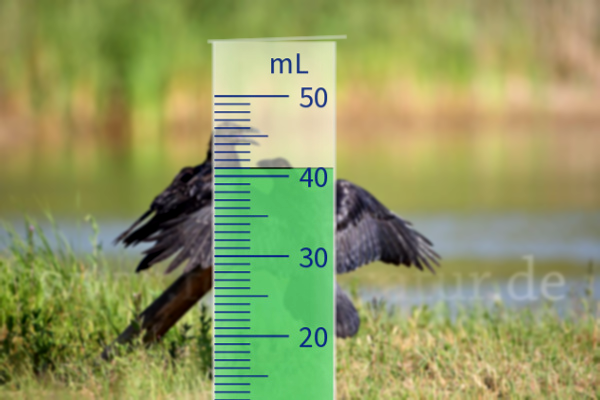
41; mL
